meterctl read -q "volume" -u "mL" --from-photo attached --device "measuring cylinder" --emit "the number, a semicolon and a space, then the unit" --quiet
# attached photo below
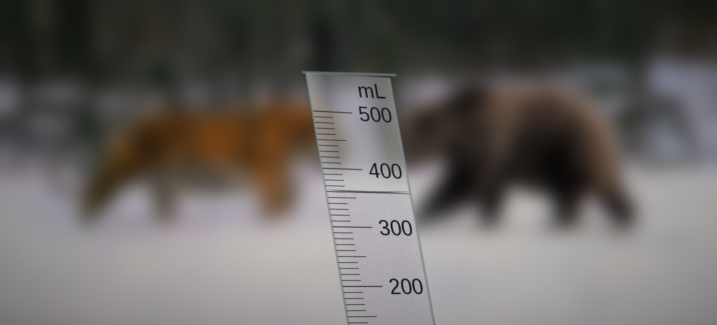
360; mL
